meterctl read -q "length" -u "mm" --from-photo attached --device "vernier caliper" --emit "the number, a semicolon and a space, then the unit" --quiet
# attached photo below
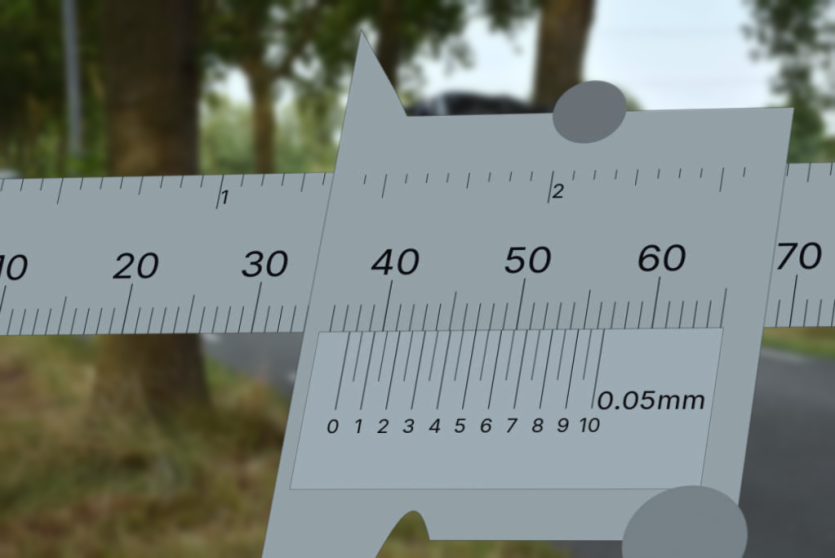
37.5; mm
